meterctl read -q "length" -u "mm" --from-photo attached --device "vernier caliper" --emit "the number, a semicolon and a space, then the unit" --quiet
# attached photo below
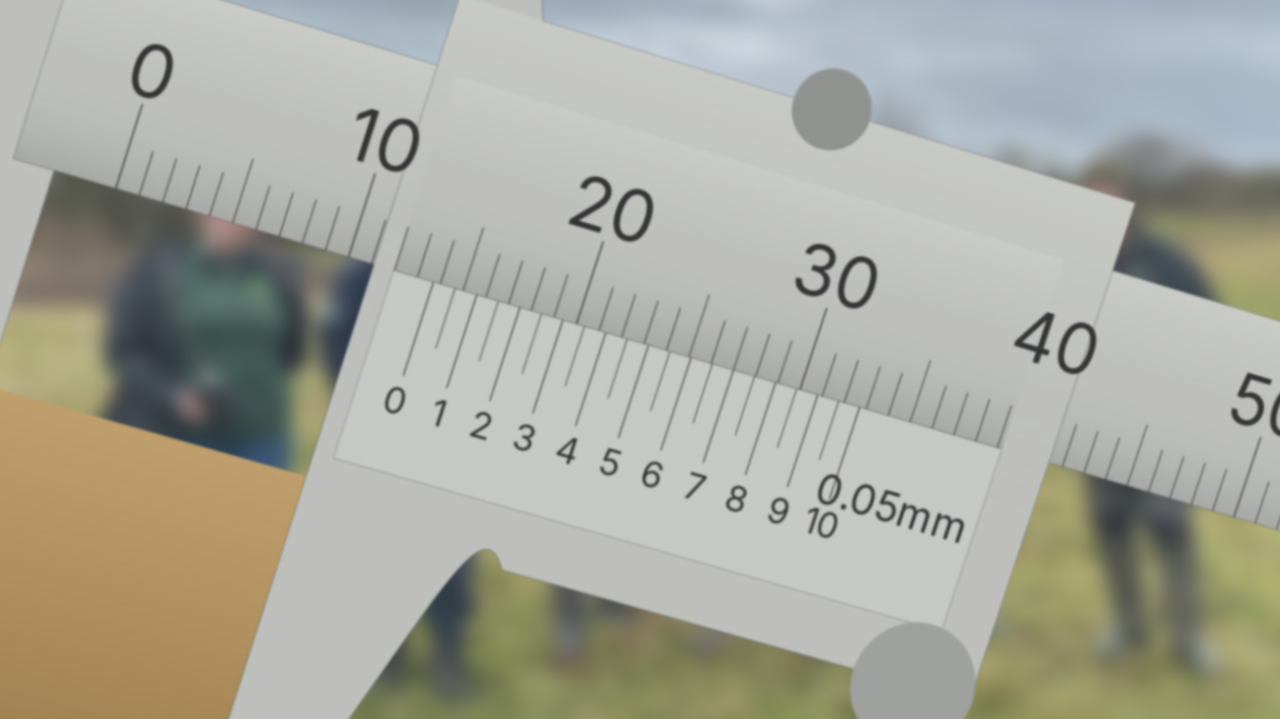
13.7; mm
